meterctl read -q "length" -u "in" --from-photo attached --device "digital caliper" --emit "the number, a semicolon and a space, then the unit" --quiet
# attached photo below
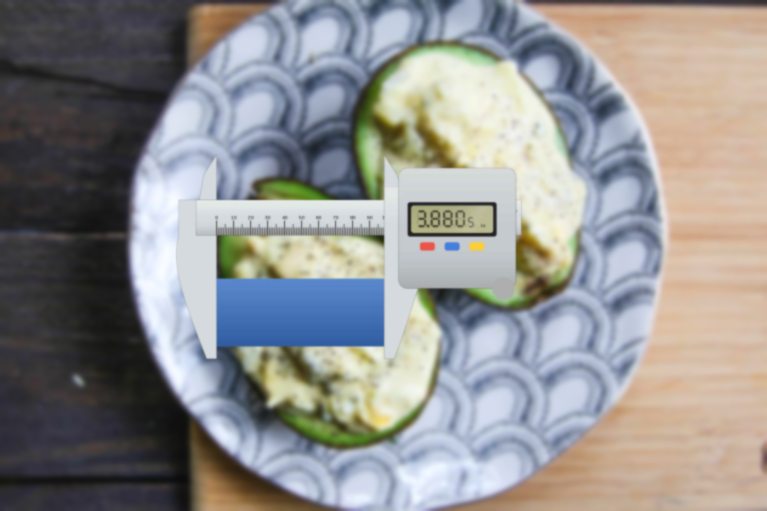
3.8805; in
